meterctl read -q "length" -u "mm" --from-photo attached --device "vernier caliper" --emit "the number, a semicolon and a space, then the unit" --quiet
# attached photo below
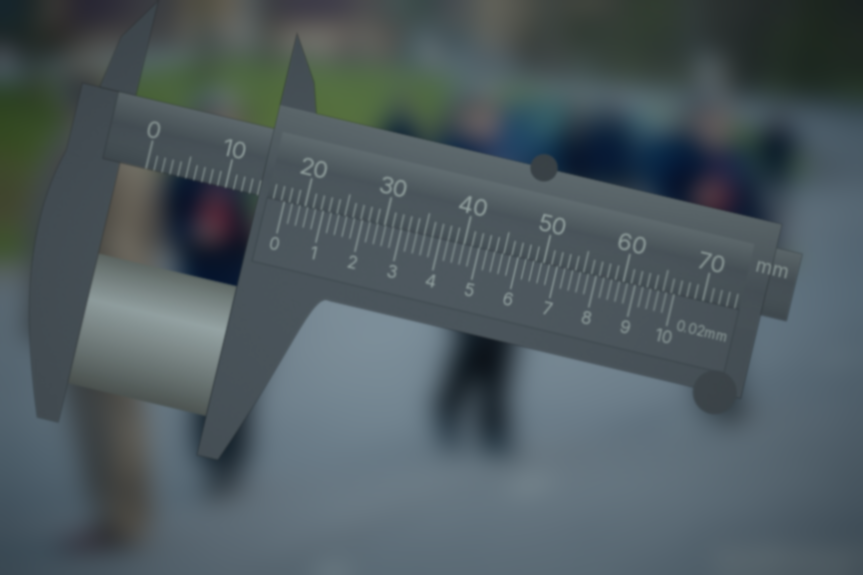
17.4; mm
